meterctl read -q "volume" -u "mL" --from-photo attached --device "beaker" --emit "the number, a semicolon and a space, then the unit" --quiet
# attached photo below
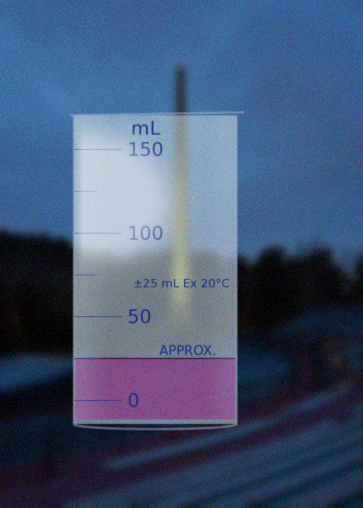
25; mL
